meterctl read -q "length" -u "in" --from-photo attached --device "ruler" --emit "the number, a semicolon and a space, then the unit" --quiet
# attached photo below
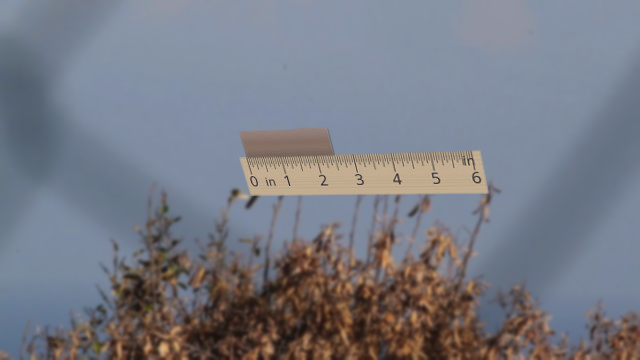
2.5; in
